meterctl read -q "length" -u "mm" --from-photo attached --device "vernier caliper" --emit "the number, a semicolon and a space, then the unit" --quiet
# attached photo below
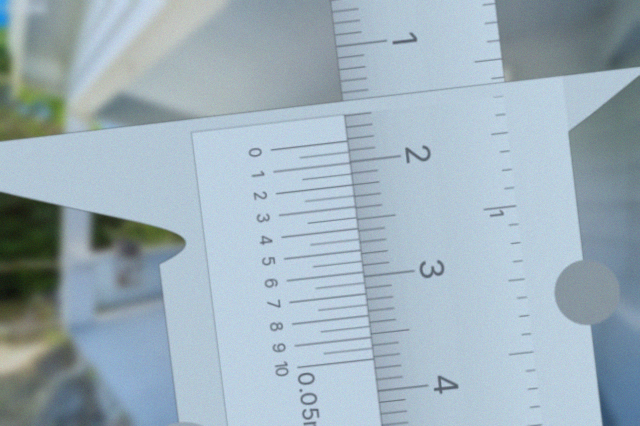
18.2; mm
